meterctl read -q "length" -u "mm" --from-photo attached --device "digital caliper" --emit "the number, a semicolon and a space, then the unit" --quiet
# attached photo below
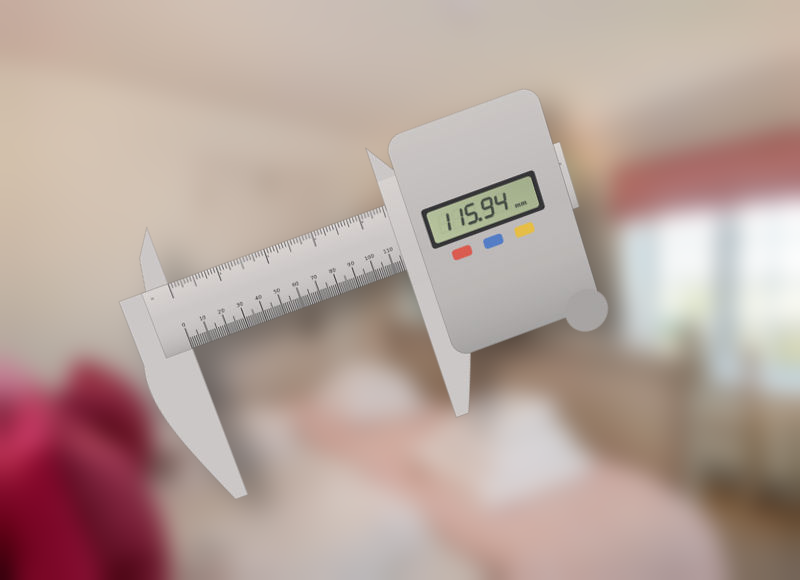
115.94; mm
